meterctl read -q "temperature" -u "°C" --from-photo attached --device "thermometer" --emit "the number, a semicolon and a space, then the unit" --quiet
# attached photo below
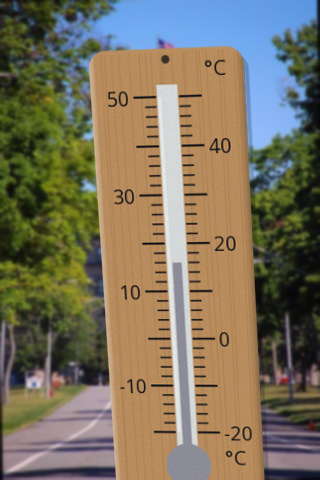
16; °C
